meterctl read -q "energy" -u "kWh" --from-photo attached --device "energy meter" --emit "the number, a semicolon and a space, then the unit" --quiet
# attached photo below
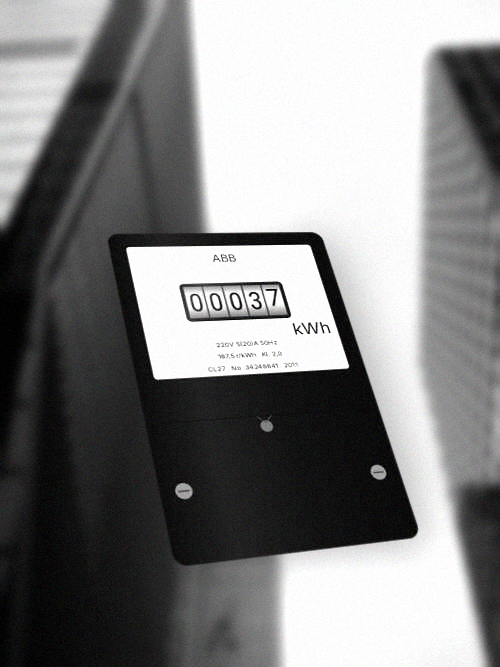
37; kWh
